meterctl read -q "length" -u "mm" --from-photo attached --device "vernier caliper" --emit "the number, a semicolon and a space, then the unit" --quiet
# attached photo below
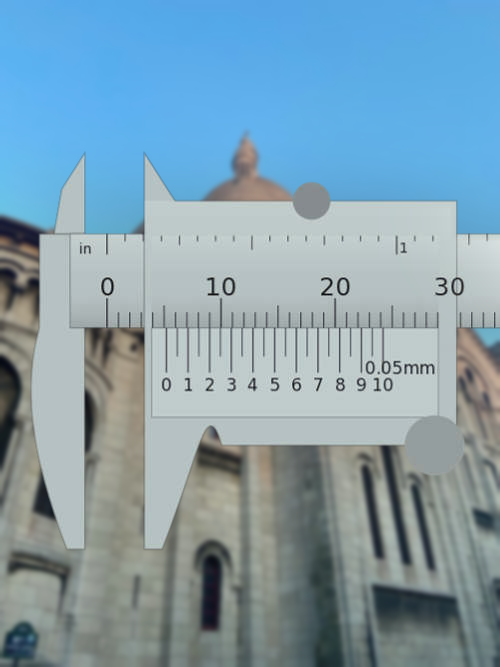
5.2; mm
